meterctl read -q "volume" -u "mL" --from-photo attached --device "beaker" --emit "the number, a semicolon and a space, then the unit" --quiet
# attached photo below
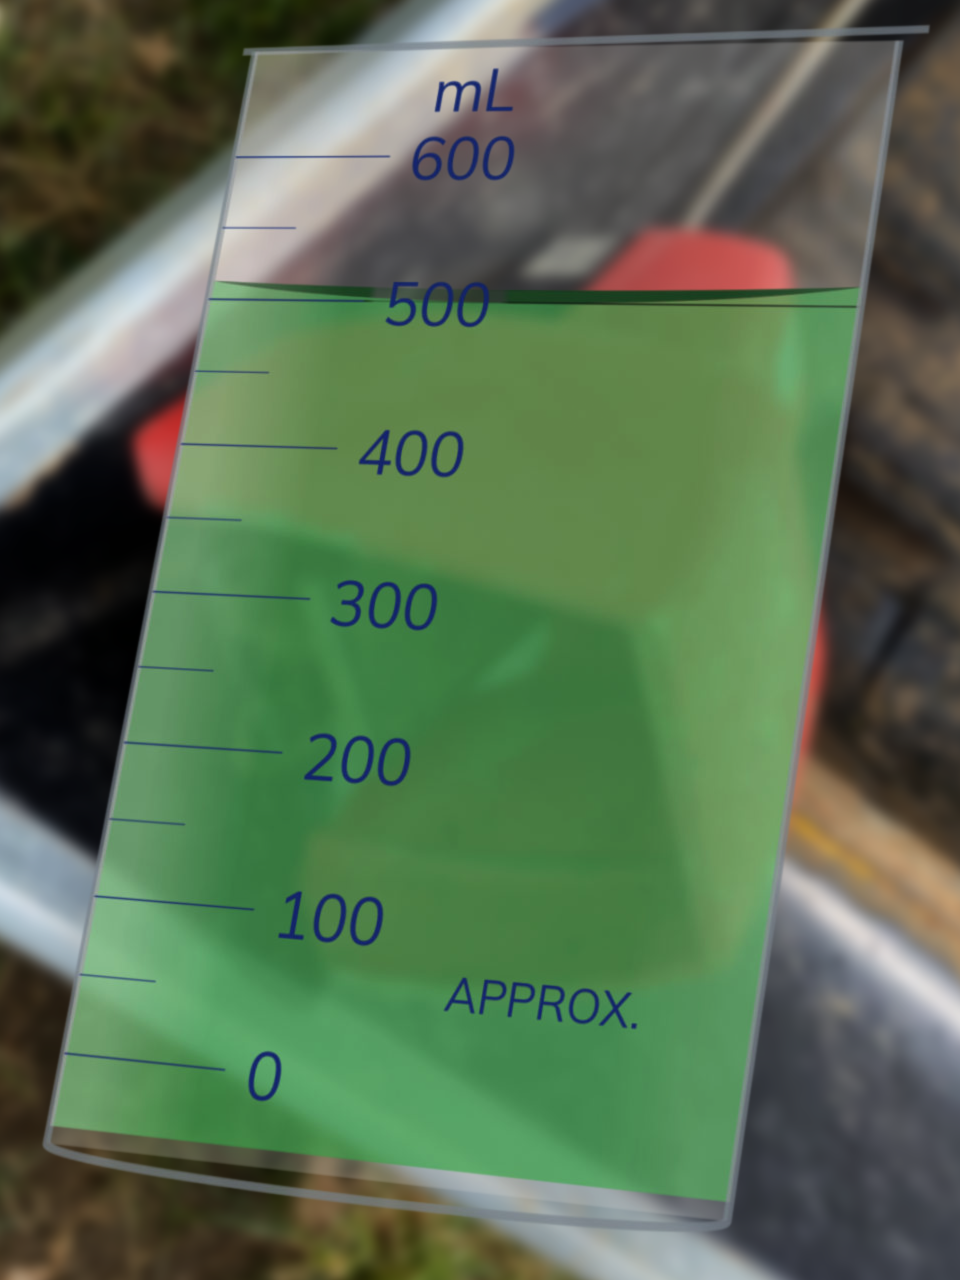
500; mL
